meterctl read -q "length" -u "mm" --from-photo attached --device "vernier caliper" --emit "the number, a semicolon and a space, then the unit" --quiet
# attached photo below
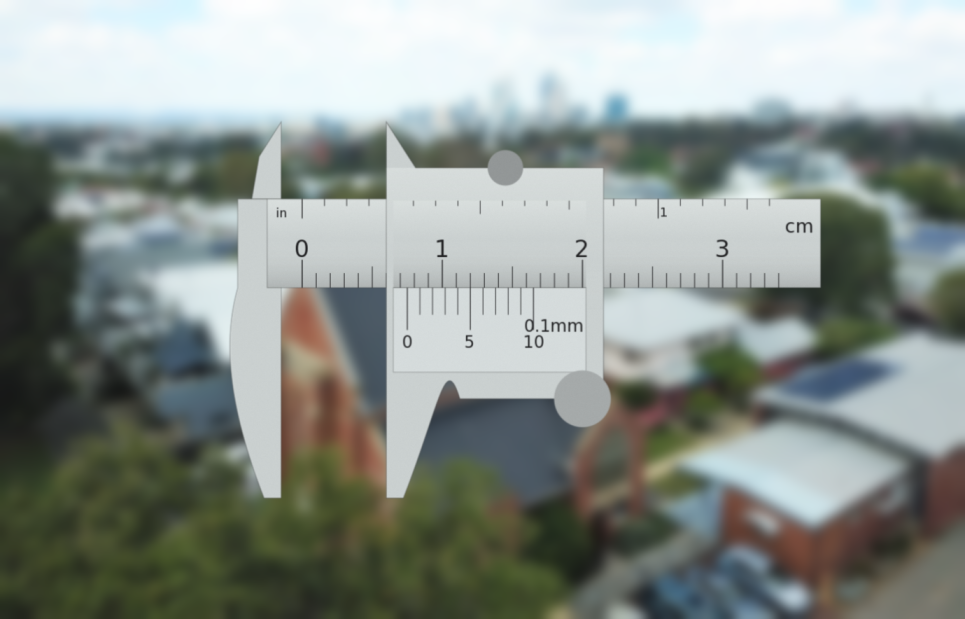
7.5; mm
